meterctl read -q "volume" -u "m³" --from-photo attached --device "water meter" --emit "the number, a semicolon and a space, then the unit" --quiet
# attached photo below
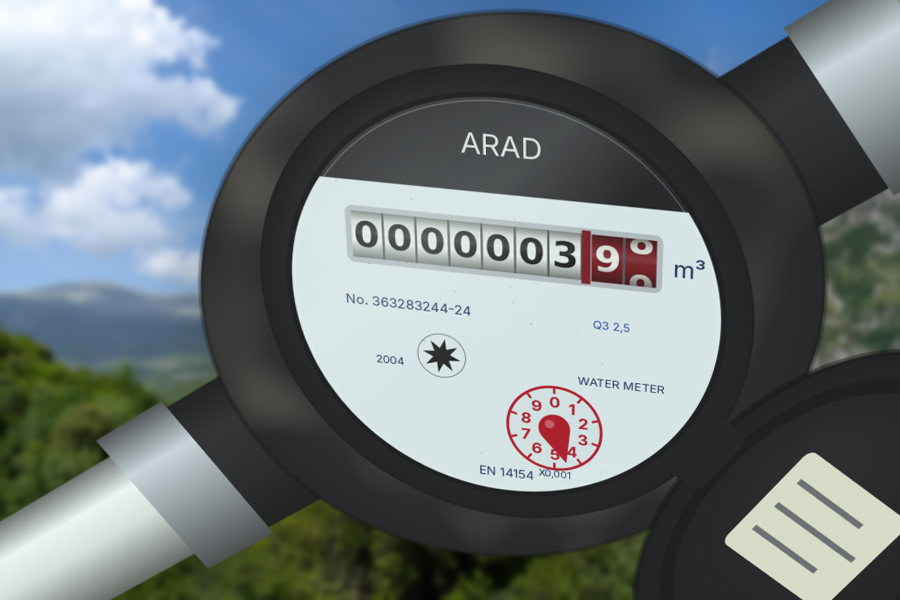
3.984; m³
